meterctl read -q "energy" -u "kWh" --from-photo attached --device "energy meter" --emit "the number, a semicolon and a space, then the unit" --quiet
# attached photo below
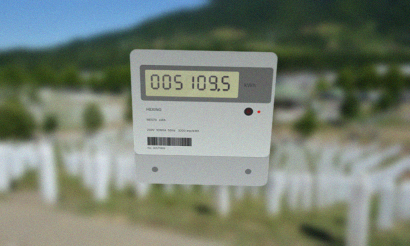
5109.5; kWh
